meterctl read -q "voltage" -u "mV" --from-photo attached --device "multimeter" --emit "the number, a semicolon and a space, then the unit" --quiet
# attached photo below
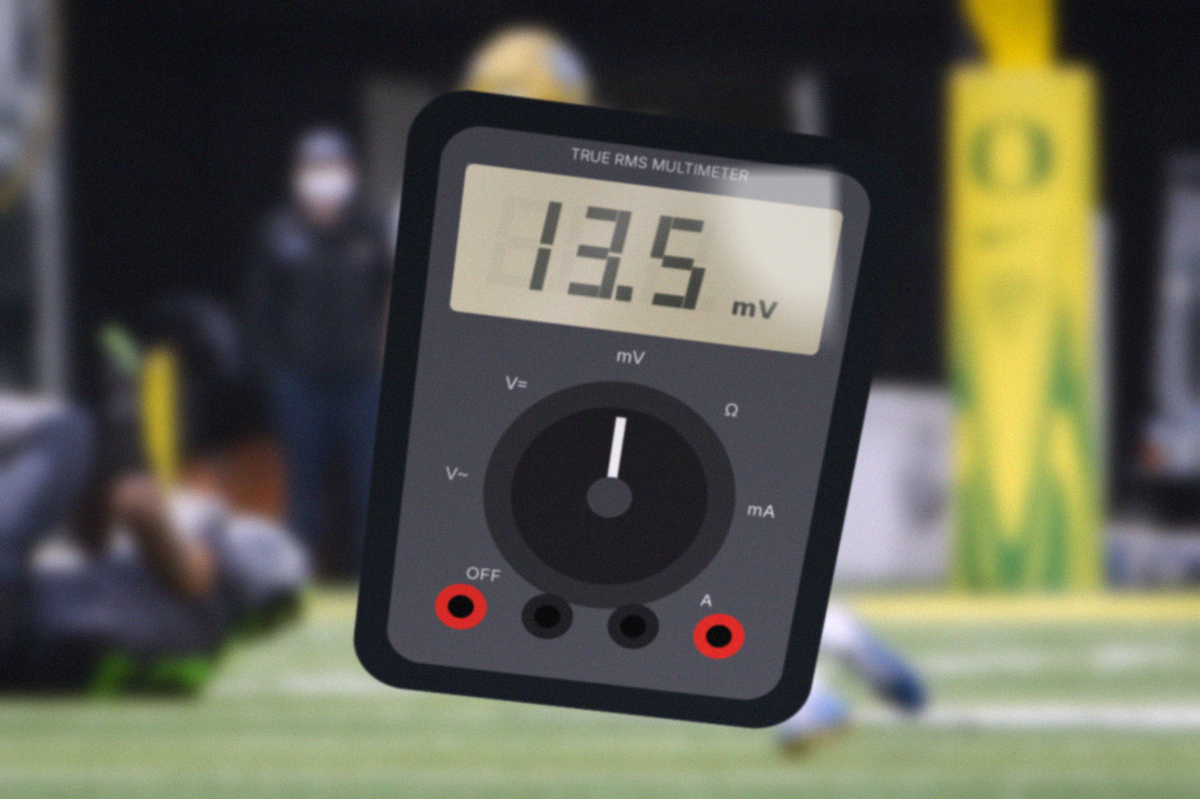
13.5; mV
